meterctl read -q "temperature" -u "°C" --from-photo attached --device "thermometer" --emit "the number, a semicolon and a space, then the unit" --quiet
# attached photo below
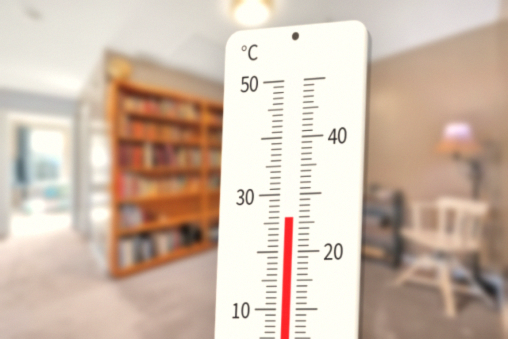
26; °C
